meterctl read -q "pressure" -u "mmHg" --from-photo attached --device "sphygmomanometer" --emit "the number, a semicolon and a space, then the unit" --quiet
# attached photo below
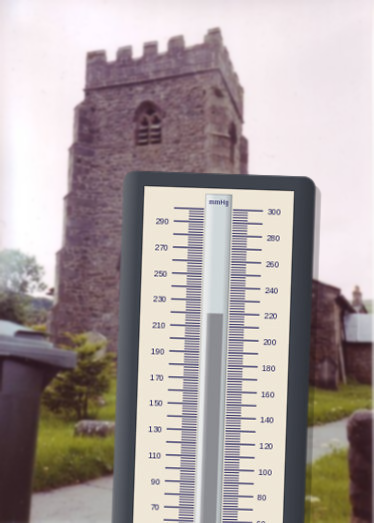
220; mmHg
